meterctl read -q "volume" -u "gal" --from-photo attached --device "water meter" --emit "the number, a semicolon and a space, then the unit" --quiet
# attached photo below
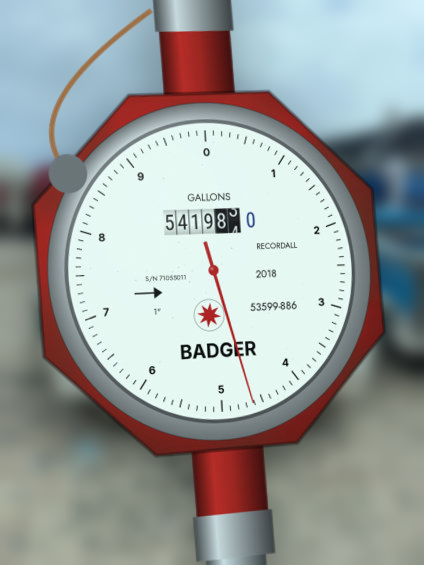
5419834.6; gal
